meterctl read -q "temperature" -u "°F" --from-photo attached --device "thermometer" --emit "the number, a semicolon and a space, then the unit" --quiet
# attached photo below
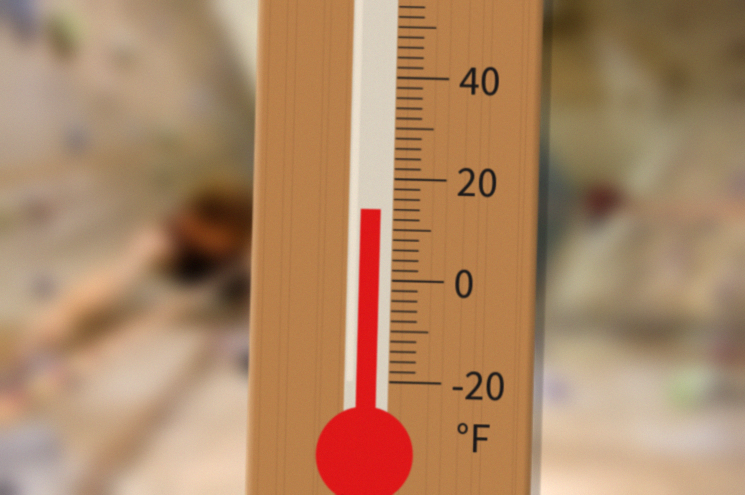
14; °F
